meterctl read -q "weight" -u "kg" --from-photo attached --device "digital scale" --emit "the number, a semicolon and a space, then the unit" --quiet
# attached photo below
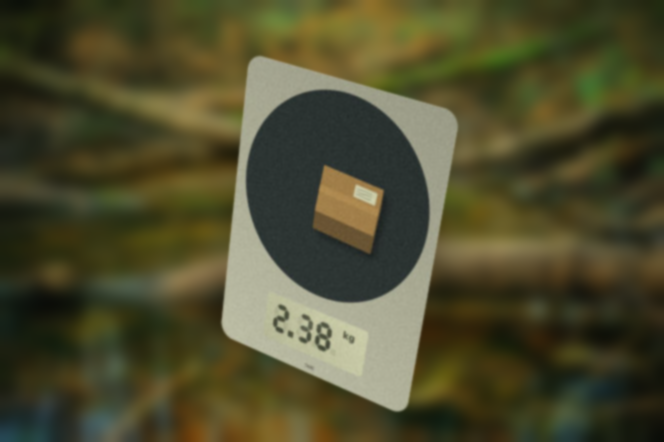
2.38; kg
